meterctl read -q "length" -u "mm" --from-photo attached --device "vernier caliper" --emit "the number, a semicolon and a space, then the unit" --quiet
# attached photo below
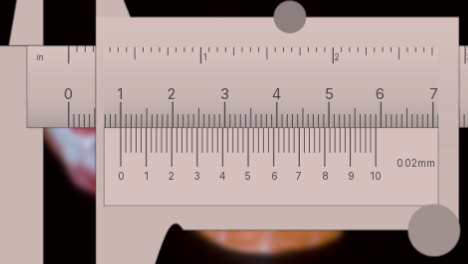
10.0; mm
